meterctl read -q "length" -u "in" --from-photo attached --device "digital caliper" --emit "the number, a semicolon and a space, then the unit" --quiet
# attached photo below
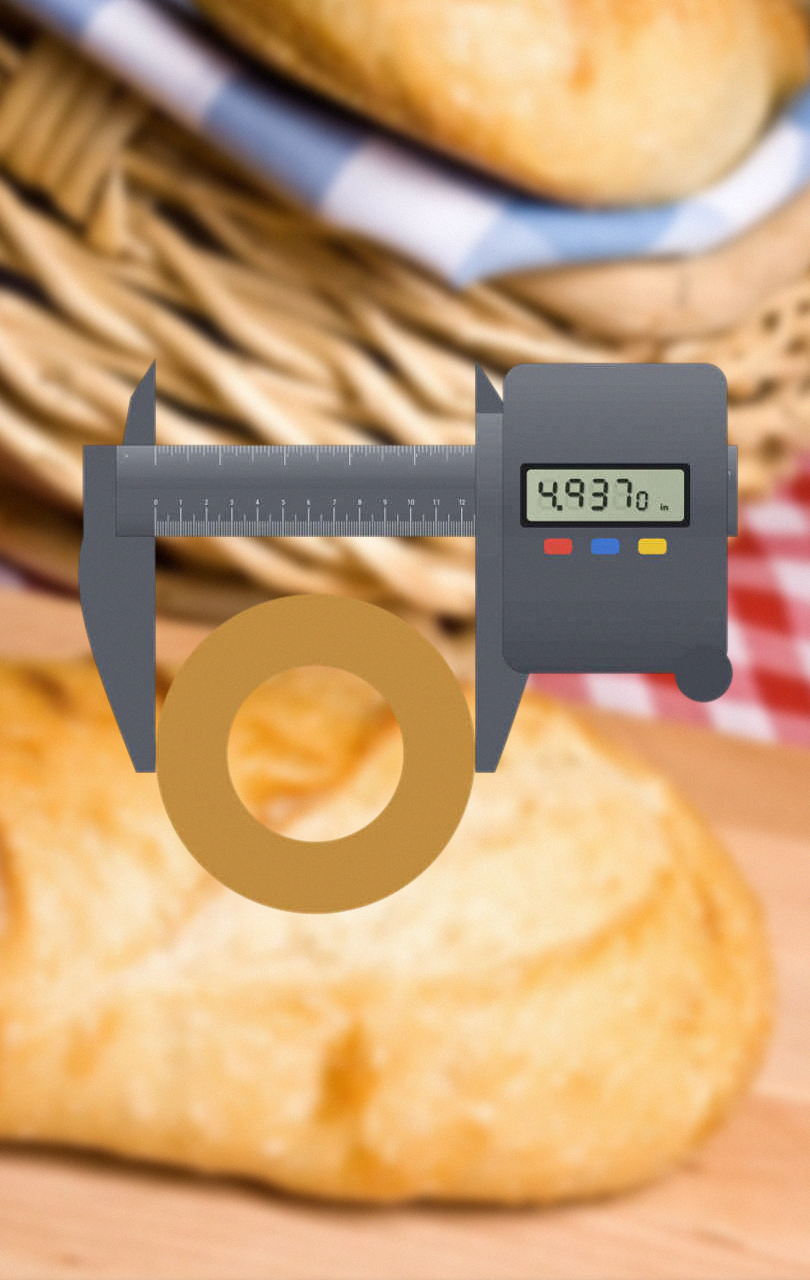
4.9370; in
